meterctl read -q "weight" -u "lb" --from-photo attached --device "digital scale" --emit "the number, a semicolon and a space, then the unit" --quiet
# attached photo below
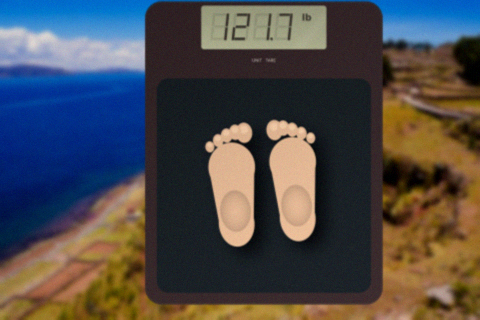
121.7; lb
